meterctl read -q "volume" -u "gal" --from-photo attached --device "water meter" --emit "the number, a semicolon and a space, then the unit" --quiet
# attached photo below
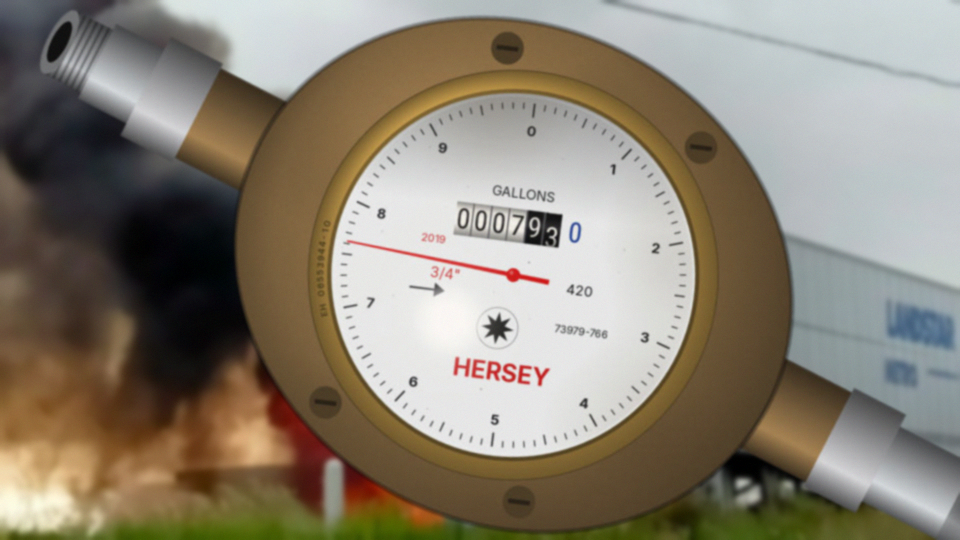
7927.6; gal
